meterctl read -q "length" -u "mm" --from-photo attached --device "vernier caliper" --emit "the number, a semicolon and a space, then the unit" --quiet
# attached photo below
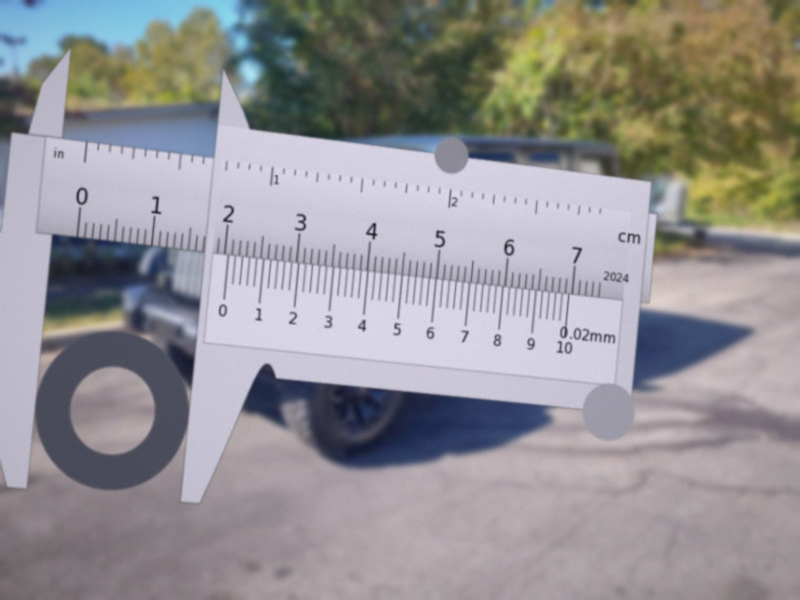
20.5; mm
